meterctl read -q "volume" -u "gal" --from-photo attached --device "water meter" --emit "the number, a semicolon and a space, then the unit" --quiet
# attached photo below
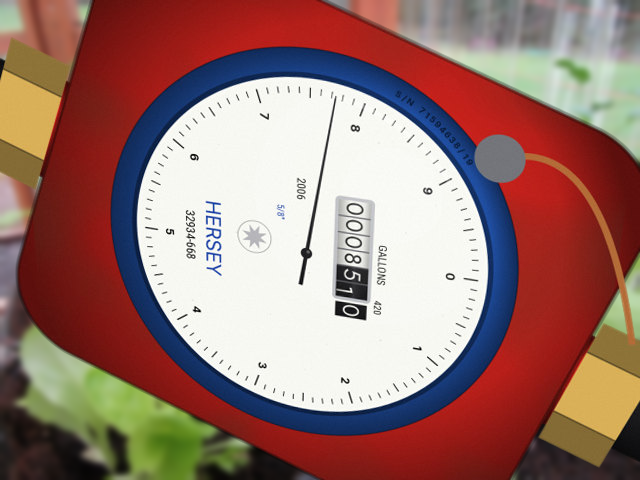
8507.7; gal
